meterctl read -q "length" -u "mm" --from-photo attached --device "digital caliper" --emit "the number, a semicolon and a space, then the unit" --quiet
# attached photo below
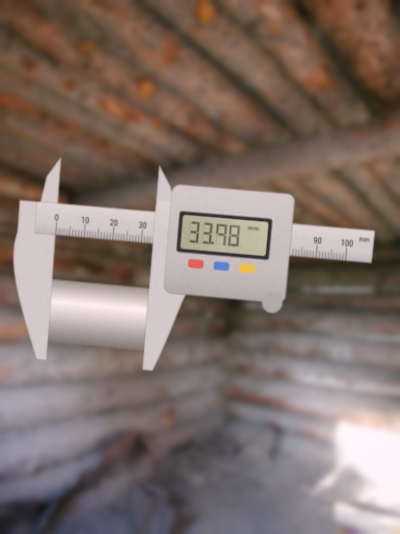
33.98; mm
